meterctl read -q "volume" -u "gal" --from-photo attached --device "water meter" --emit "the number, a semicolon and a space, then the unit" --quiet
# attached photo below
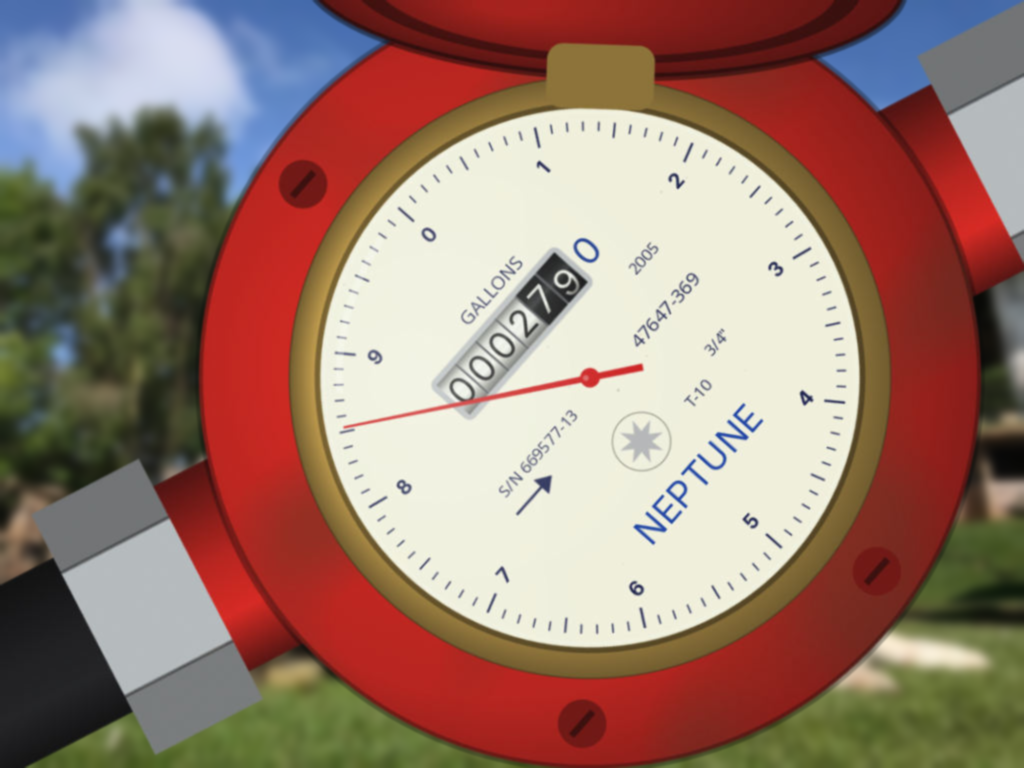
2788.5; gal
